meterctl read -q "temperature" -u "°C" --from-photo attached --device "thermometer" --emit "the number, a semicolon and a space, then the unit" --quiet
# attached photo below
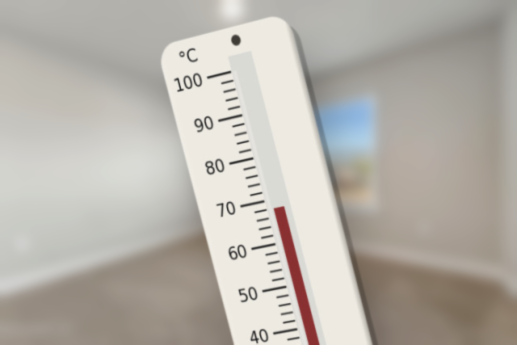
68; °C
